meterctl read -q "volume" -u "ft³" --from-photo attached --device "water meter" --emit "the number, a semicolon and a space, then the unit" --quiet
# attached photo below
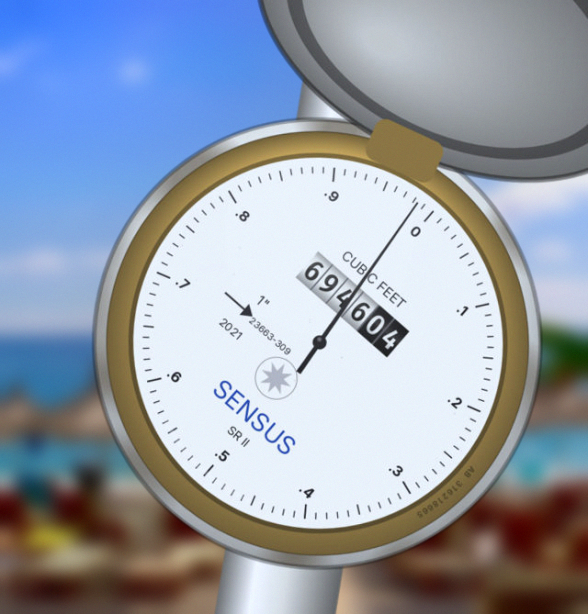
694603.98; ft³
